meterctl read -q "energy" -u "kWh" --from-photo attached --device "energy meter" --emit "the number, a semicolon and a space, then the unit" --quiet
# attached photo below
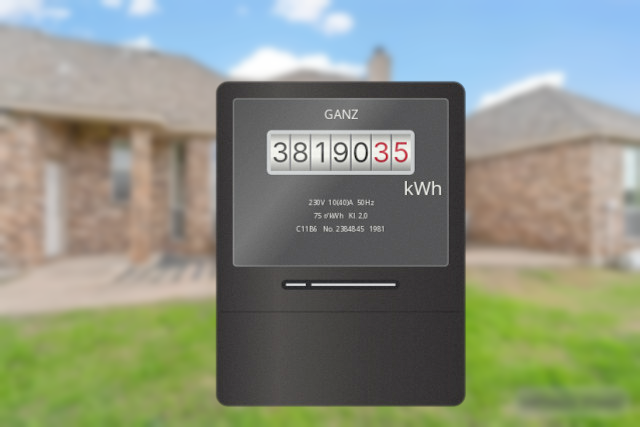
38190.35; kWh
